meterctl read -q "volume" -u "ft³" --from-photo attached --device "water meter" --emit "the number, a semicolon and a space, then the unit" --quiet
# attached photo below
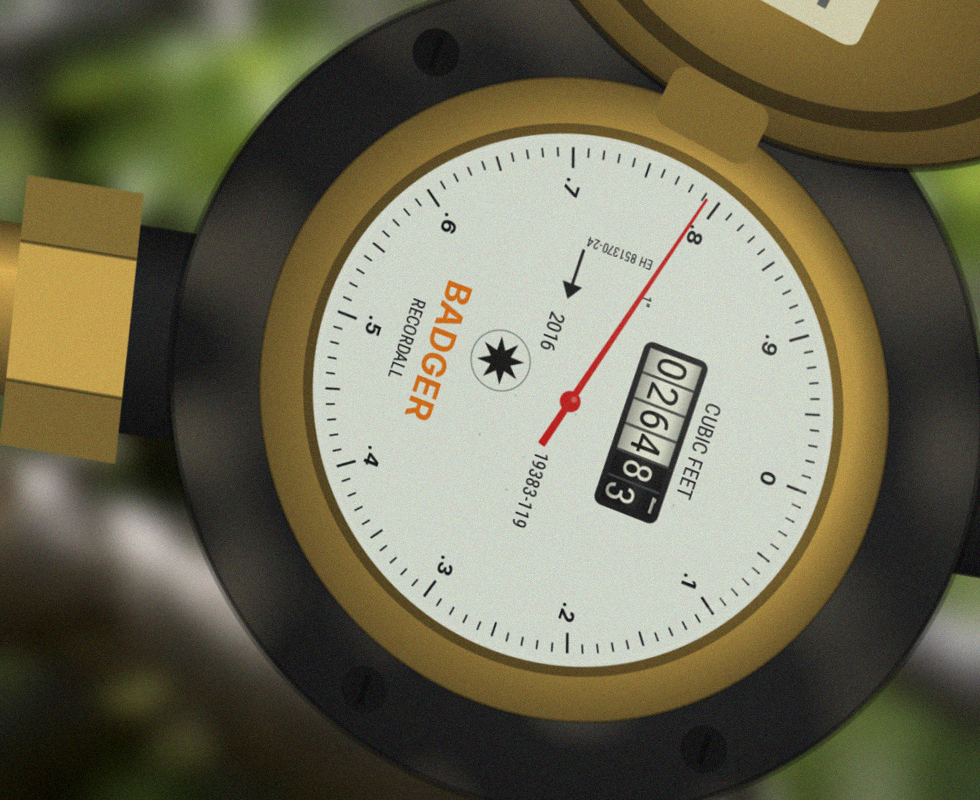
26482.79; ft³
